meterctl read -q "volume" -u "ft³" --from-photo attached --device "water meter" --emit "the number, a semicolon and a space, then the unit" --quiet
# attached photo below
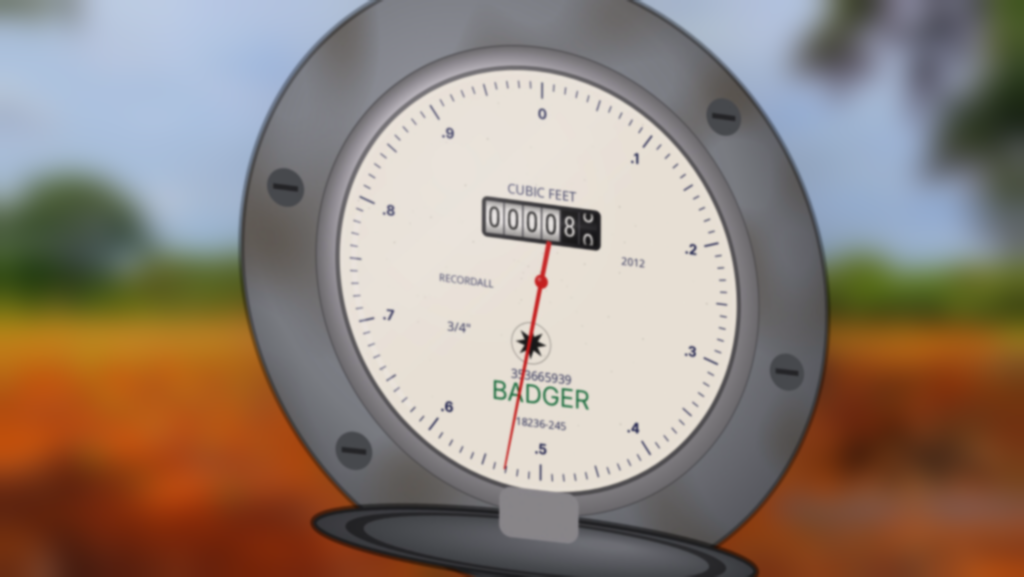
88.53; ft³
